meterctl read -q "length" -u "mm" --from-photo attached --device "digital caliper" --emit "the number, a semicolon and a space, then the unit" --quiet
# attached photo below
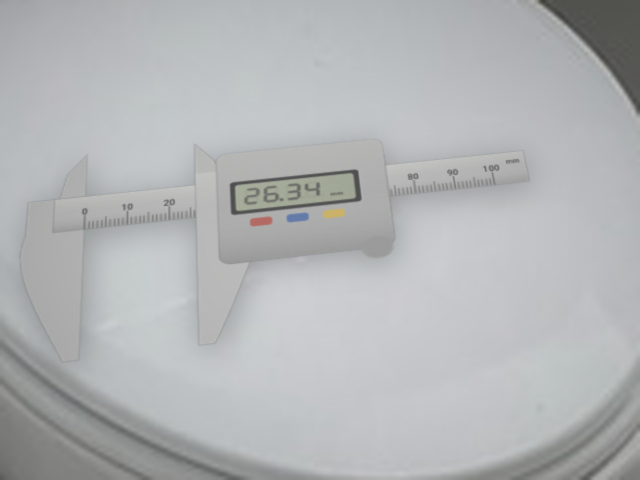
26.34; mm
